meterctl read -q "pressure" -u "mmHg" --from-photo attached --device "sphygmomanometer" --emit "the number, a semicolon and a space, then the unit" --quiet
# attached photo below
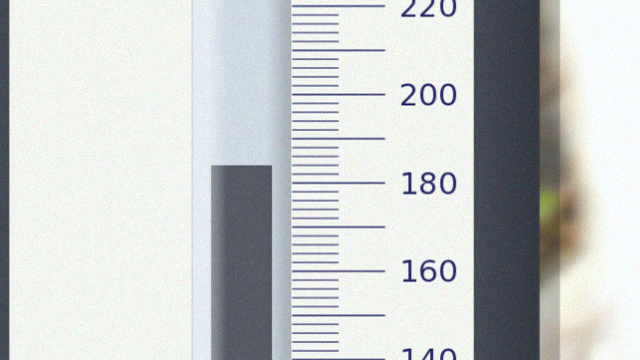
184; mmHg
